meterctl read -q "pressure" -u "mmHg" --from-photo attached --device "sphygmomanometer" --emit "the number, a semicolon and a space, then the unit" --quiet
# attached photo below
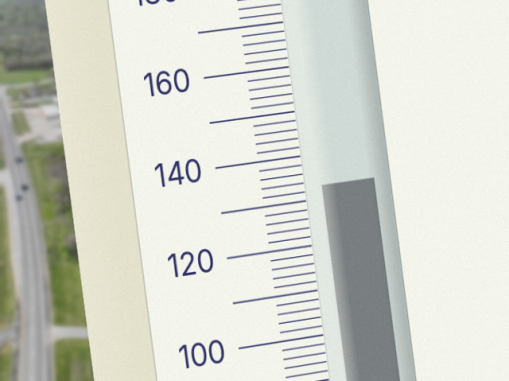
133; mmHg
